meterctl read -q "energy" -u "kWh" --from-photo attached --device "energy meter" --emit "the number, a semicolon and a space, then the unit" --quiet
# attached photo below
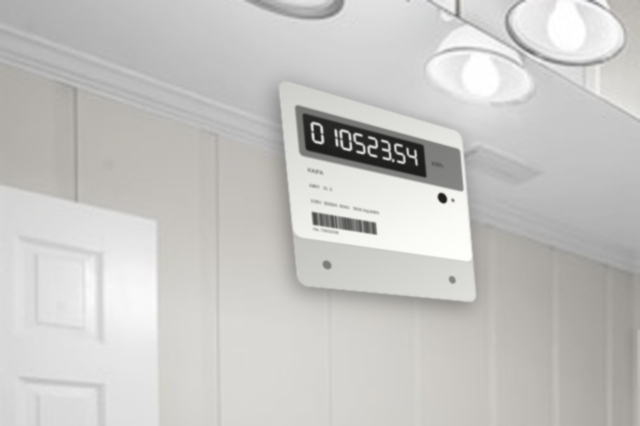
10523.54; kWh
